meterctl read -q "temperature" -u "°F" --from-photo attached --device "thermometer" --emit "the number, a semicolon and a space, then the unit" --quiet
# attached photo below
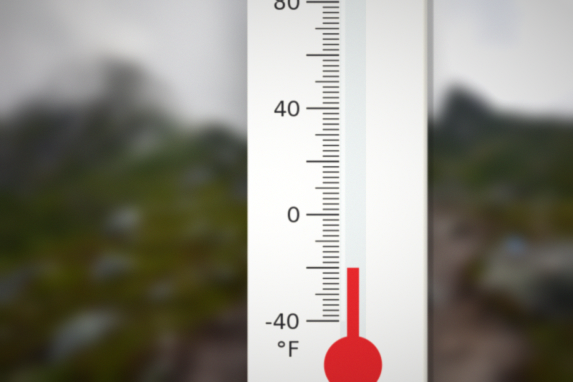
-20; °F
